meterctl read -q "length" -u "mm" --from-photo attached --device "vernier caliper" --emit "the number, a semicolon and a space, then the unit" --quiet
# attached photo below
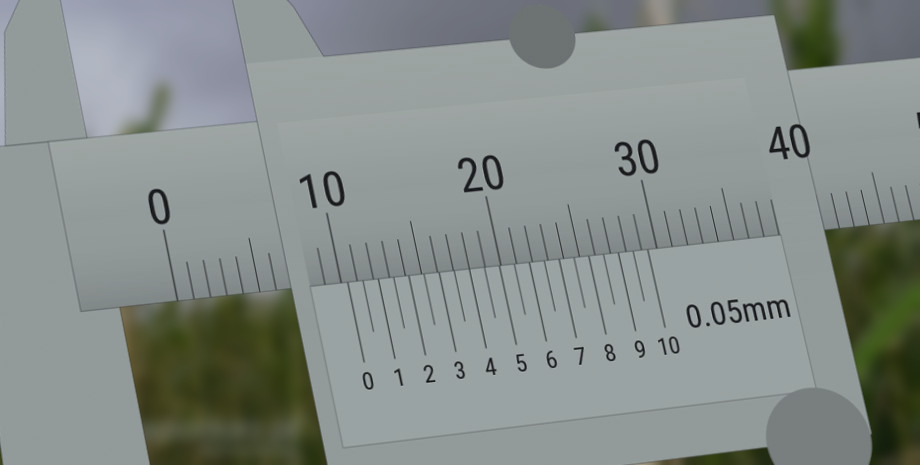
10.4; mm
